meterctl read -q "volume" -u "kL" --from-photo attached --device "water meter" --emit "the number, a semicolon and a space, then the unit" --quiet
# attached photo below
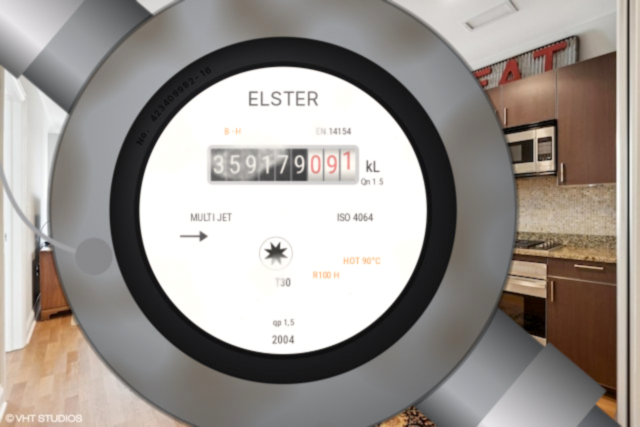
359179.091; kL
